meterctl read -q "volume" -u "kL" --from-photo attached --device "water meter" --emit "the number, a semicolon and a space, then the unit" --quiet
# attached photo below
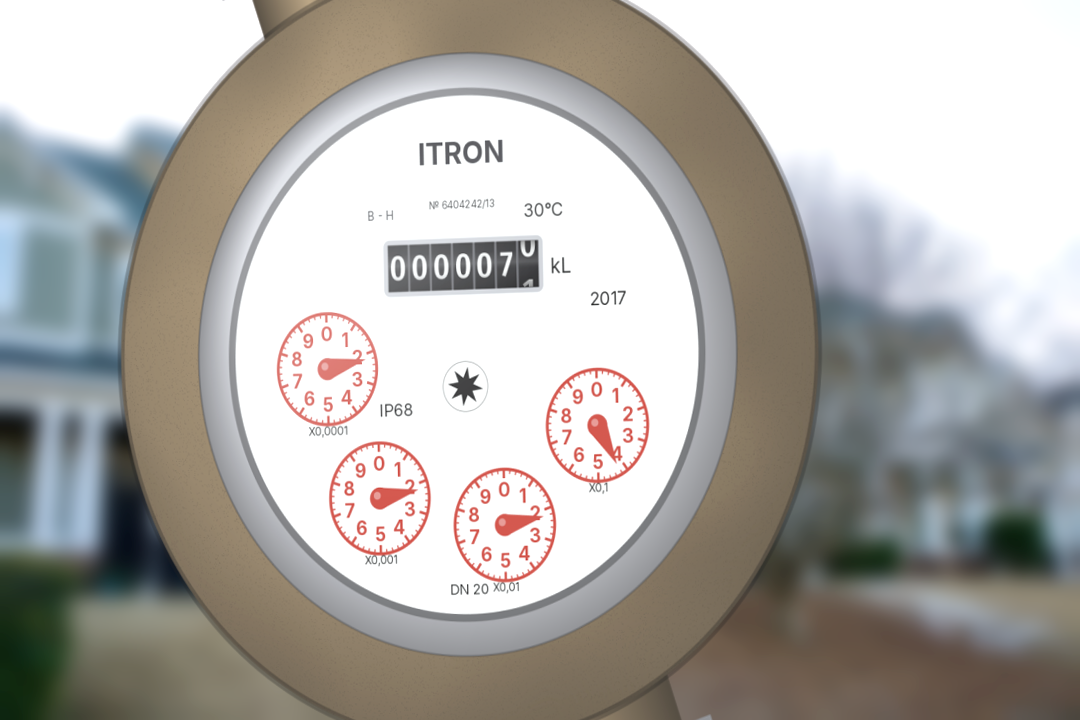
70.4222; kL
